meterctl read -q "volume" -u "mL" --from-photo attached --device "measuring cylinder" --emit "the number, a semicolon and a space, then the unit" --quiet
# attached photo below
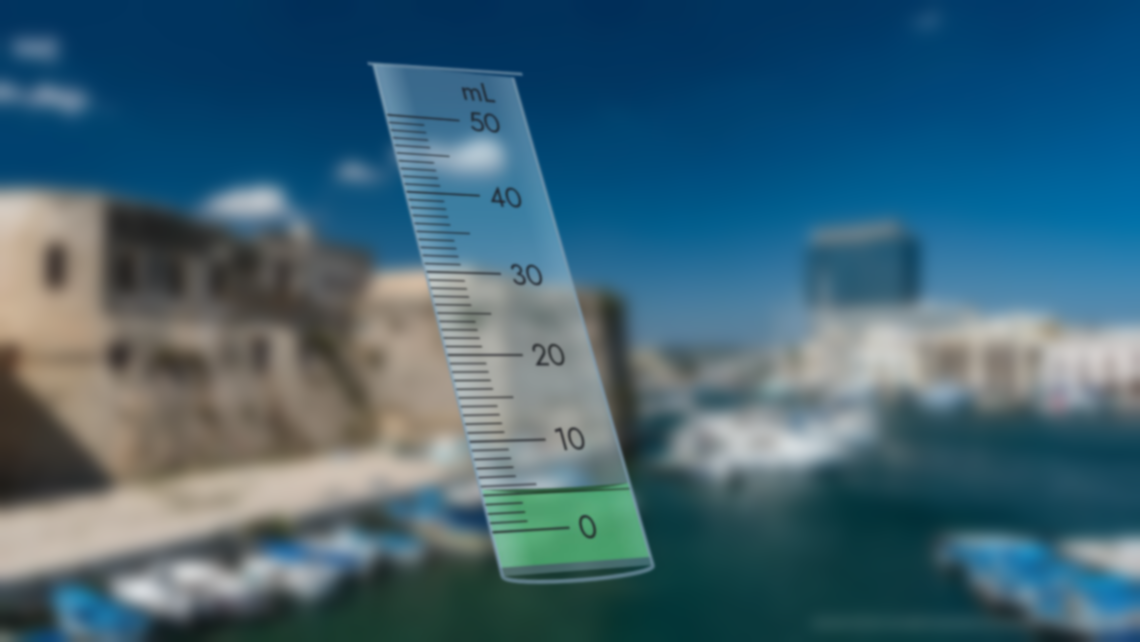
4; mL
